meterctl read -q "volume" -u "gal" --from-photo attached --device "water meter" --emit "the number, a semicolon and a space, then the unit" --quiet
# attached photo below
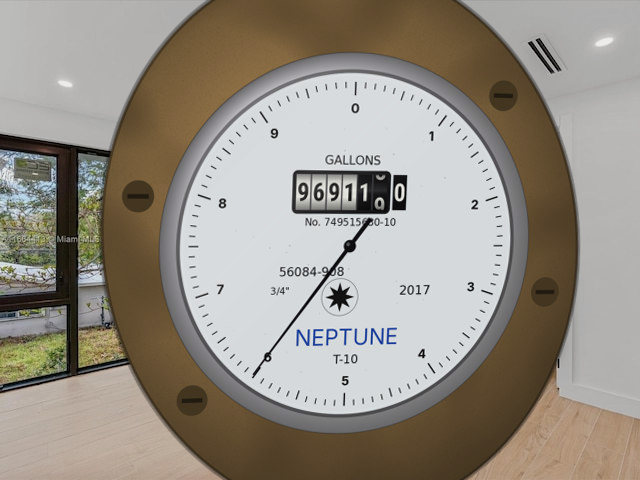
9691186.0; gal
